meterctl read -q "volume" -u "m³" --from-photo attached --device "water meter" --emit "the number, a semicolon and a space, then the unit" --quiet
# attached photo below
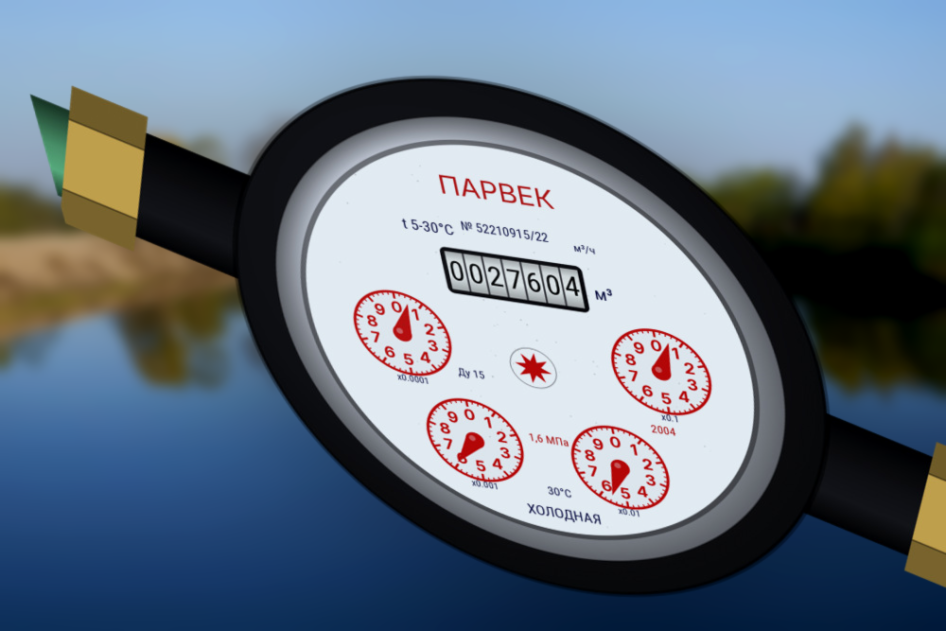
27604.0560; m³
